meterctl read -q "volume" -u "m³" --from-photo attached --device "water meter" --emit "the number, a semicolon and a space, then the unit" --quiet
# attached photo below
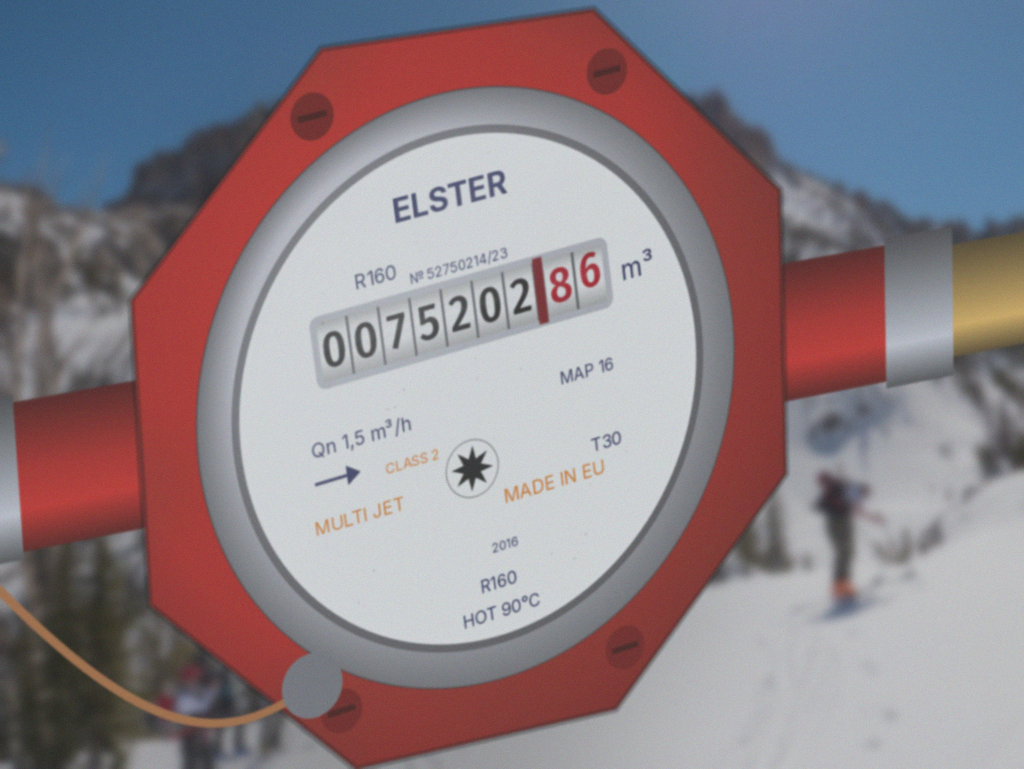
75202.86; m³
